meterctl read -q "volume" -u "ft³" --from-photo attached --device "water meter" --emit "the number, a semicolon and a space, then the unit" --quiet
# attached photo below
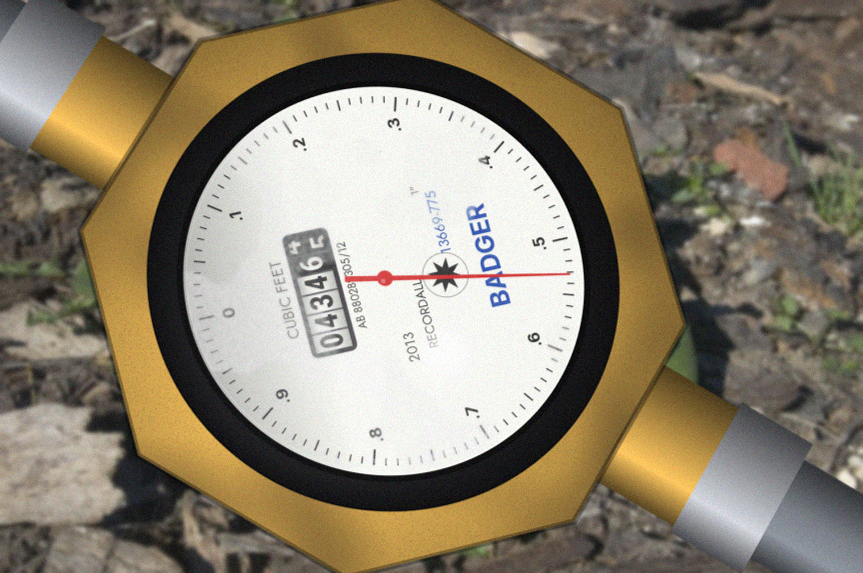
43464.53; ft³
